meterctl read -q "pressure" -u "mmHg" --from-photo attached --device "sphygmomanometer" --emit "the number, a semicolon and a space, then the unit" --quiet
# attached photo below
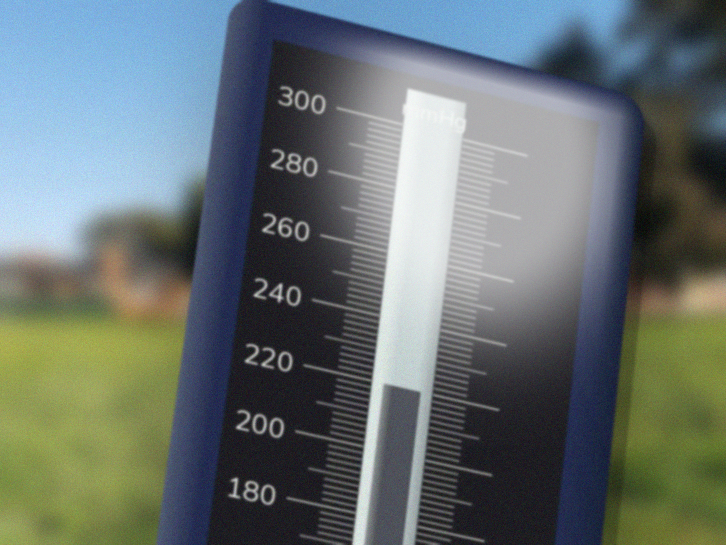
220; mmHg
